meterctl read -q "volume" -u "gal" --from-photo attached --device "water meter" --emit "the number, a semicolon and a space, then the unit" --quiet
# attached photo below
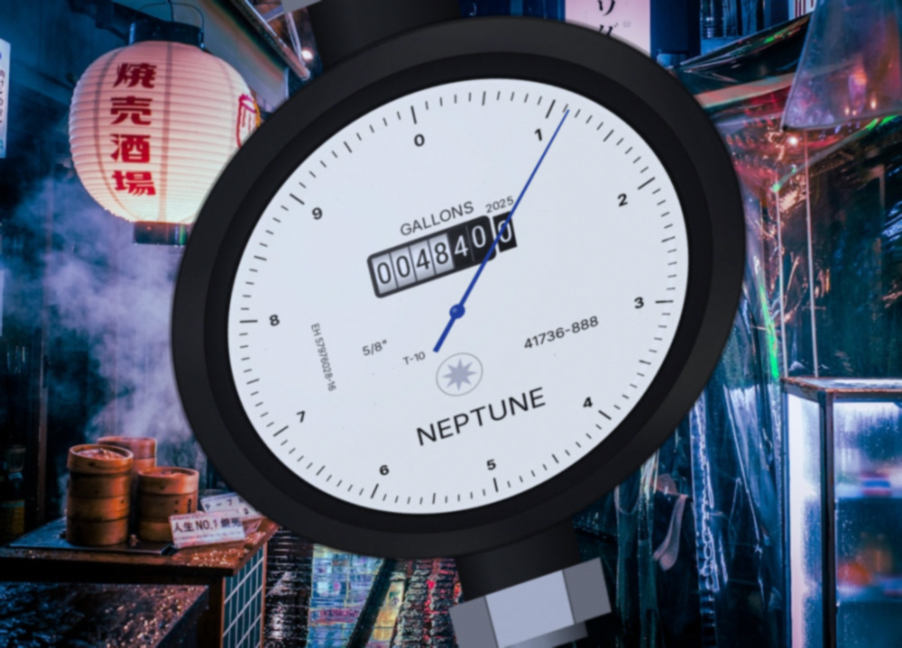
48401.1; gal
